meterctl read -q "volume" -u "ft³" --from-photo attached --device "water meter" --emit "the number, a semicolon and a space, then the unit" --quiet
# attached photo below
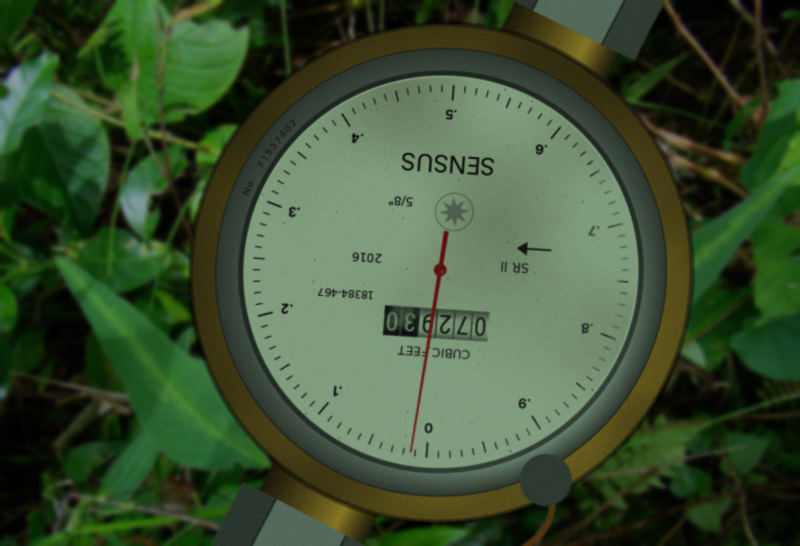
72930.01; ft³
